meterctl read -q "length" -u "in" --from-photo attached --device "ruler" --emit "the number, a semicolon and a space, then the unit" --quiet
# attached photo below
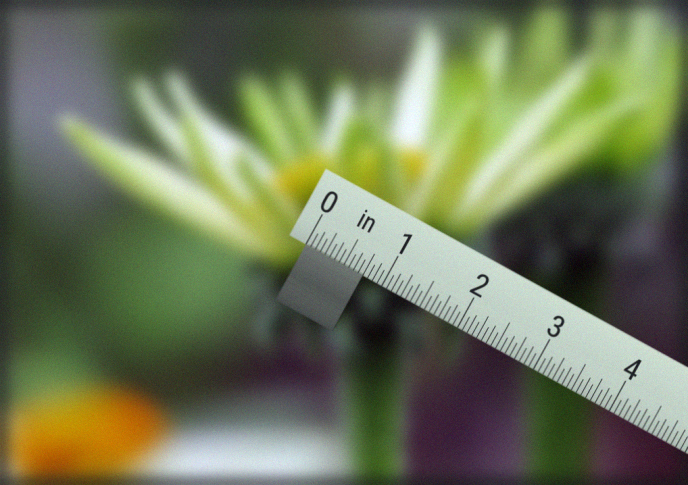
0.75; in
